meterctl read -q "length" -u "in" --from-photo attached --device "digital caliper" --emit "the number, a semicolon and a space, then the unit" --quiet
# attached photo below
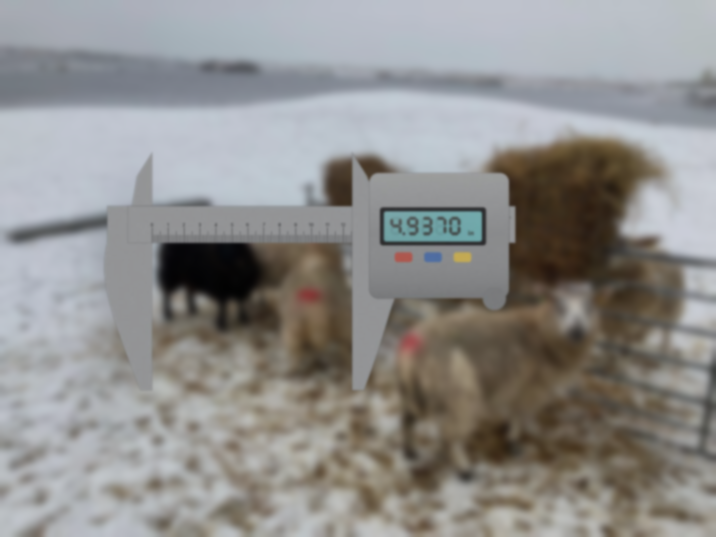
4.9370; in
